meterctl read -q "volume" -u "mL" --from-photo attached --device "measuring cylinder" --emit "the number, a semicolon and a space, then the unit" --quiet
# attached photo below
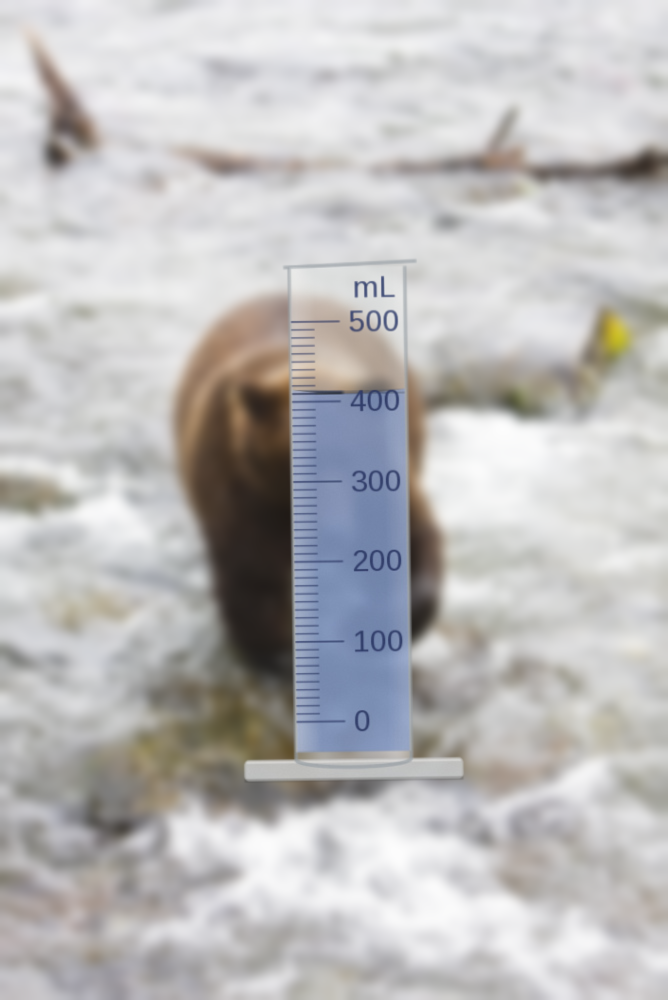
410; mL
